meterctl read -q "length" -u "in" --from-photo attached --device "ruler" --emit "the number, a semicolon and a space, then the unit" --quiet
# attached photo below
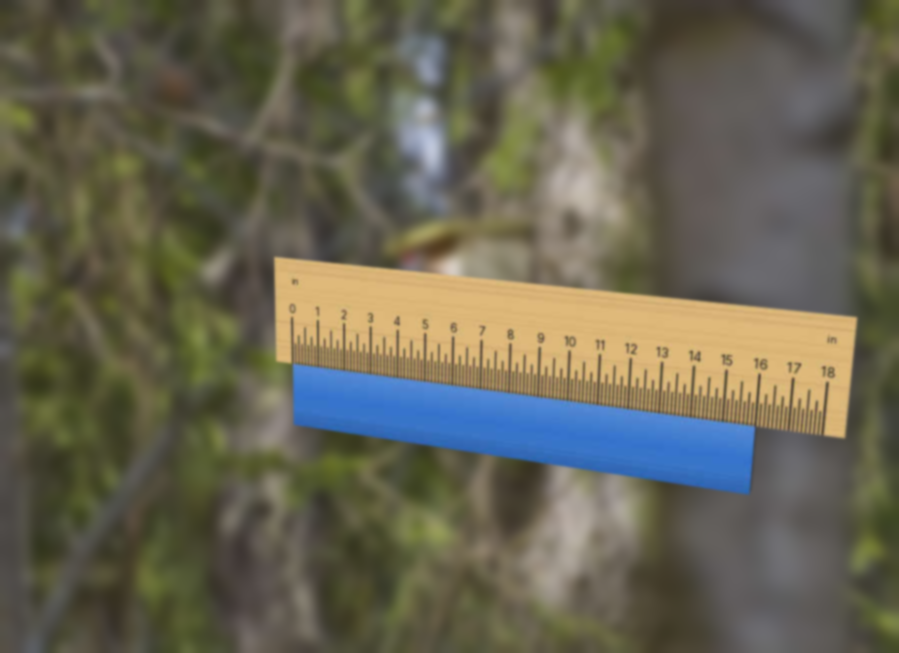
16; in
